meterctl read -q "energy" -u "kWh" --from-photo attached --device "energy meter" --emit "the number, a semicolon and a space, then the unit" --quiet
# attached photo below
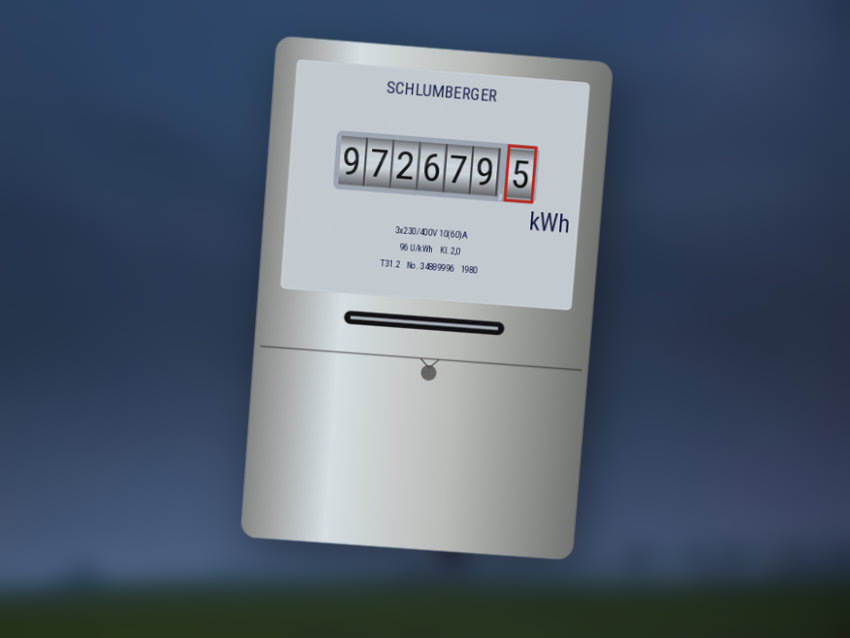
972679.5; kWh
